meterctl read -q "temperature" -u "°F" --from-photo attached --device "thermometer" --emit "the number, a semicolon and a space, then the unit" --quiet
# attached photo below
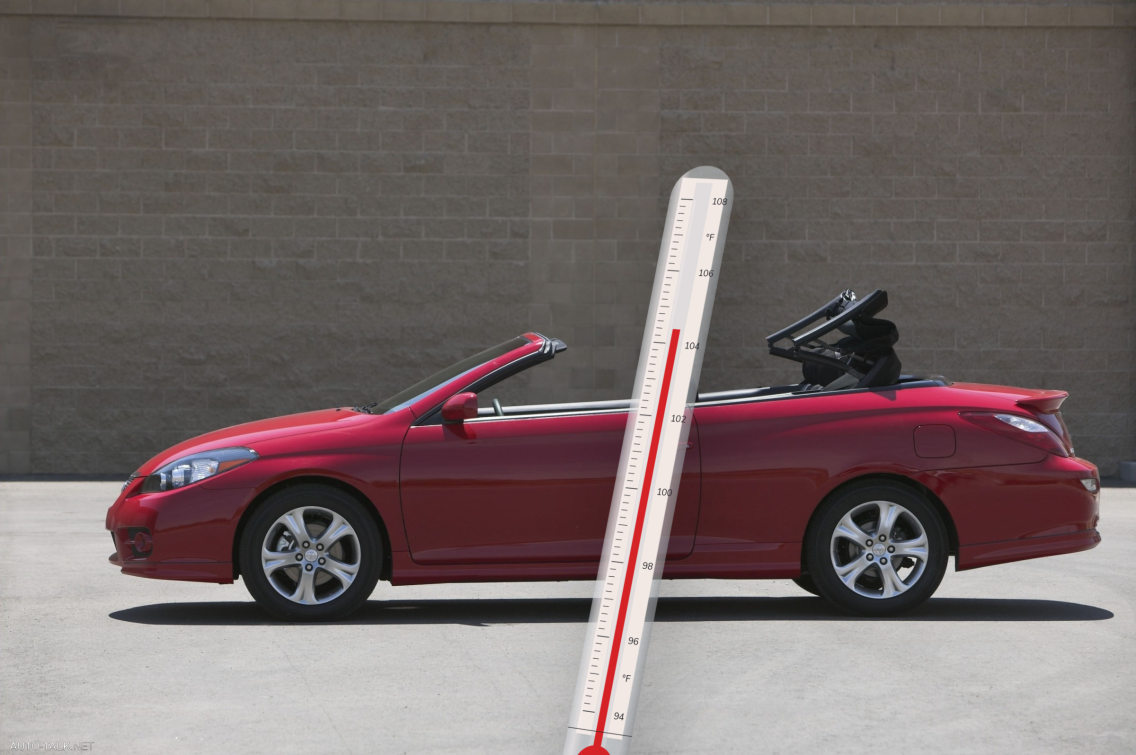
104.4; °F
